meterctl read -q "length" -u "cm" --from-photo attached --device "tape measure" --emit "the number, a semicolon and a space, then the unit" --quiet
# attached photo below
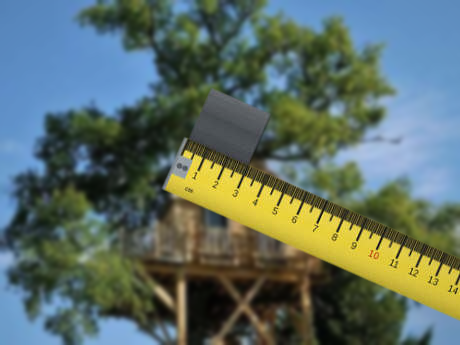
3; cm
